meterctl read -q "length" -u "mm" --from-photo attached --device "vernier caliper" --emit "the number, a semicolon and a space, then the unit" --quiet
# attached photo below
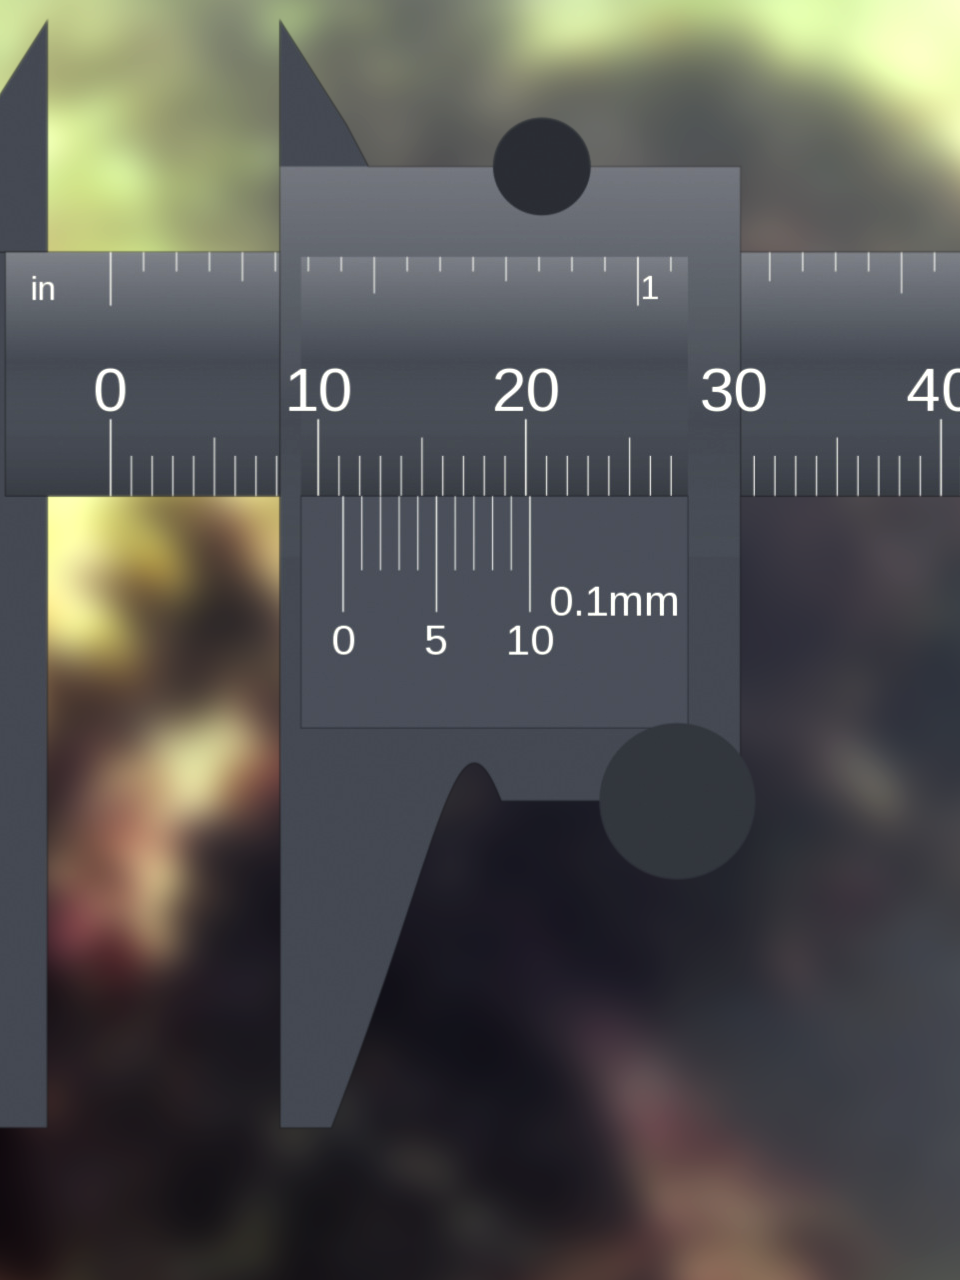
11.2; mm
